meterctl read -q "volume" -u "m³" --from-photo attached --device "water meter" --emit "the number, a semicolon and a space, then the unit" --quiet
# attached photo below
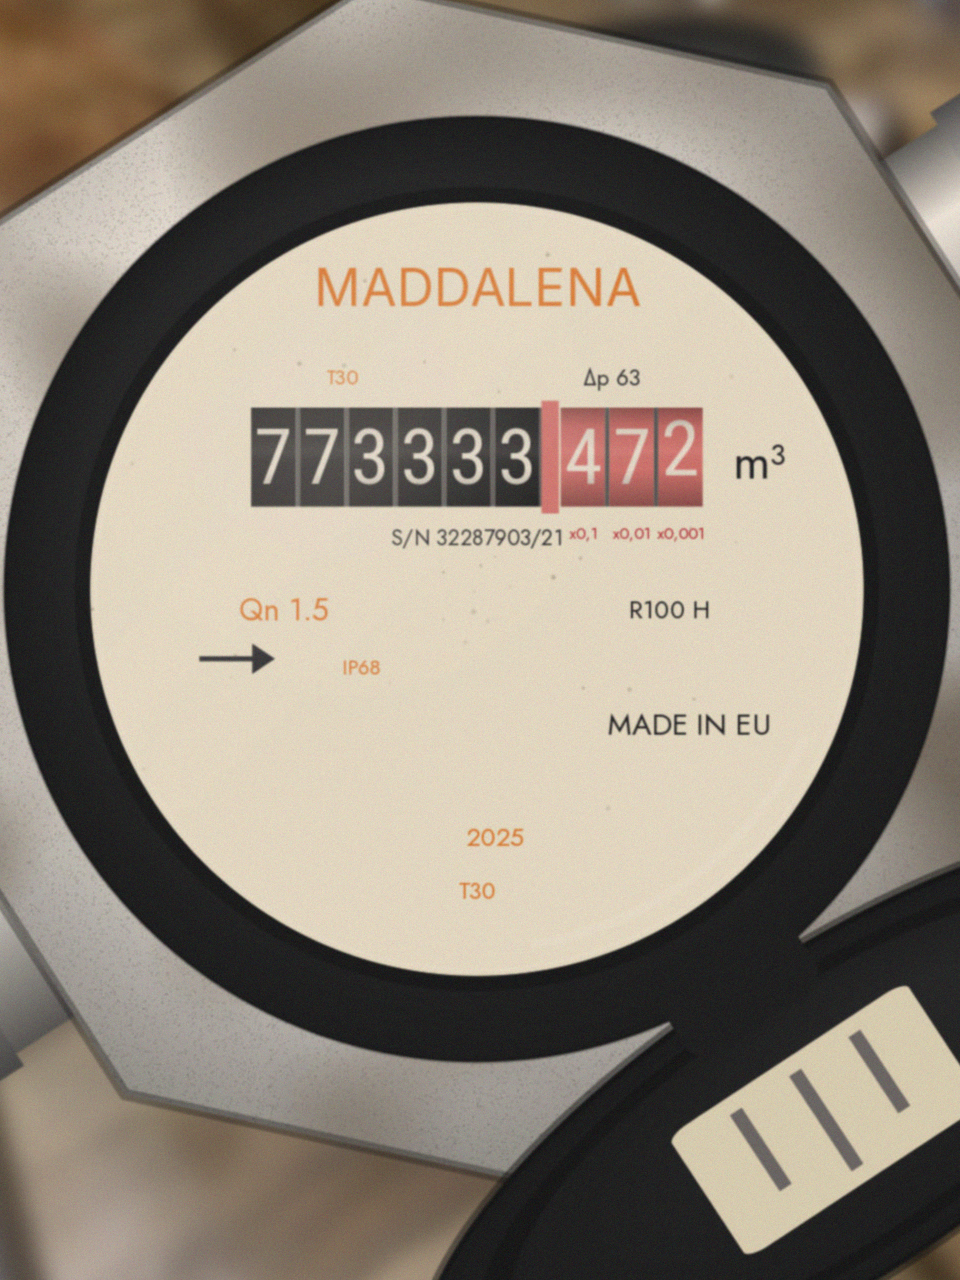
773333.472; m³
